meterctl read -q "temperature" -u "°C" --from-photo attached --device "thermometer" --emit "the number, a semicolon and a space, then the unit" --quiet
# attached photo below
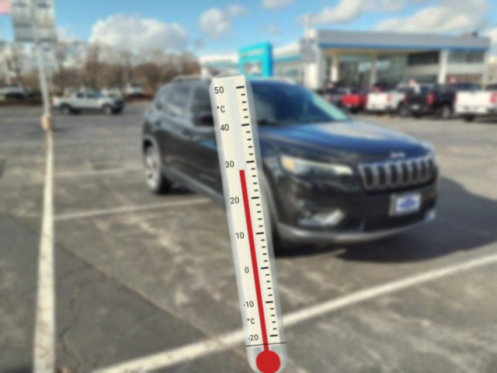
28; °C
